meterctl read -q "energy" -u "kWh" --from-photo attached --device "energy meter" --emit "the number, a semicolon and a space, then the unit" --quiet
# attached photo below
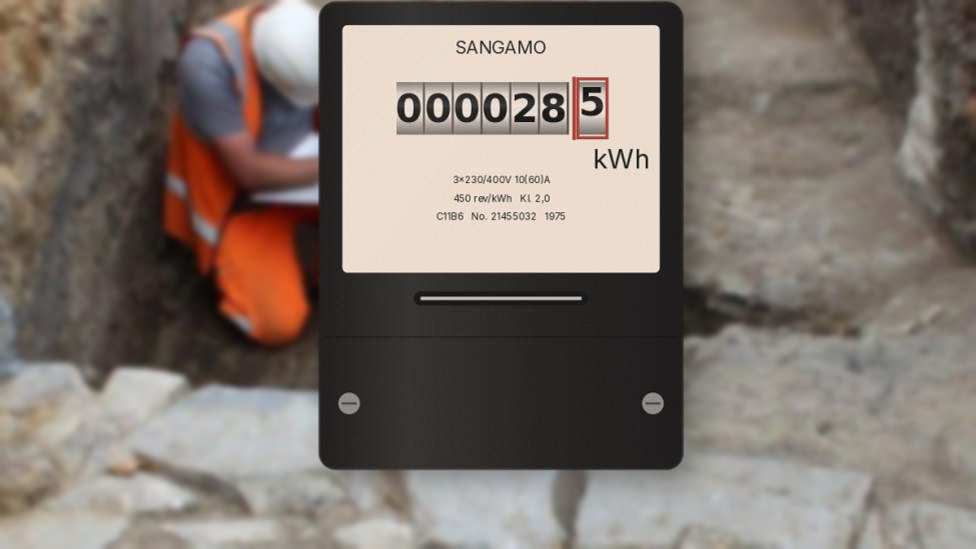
28.5; kWh
